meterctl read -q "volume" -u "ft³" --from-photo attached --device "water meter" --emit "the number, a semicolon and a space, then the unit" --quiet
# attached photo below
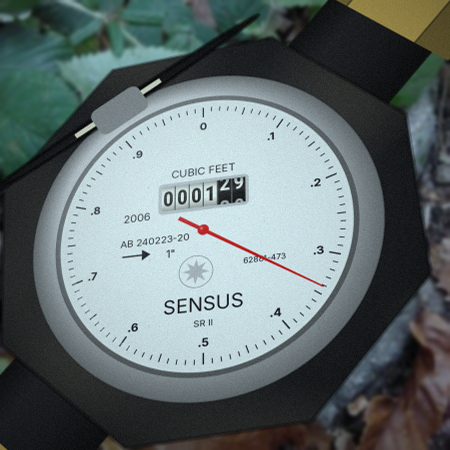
129.34; ft³
